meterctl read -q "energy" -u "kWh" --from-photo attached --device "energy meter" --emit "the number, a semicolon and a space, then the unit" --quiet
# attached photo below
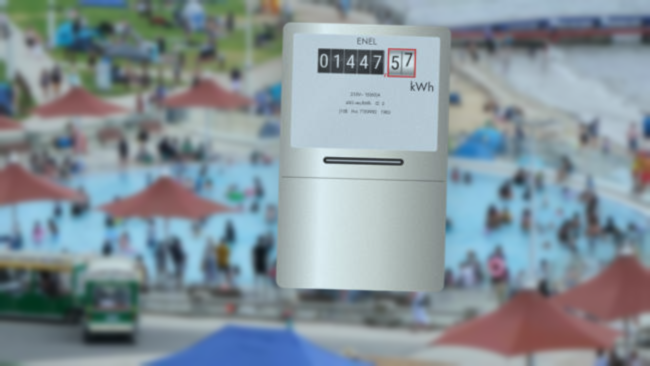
1447.57; kWh
